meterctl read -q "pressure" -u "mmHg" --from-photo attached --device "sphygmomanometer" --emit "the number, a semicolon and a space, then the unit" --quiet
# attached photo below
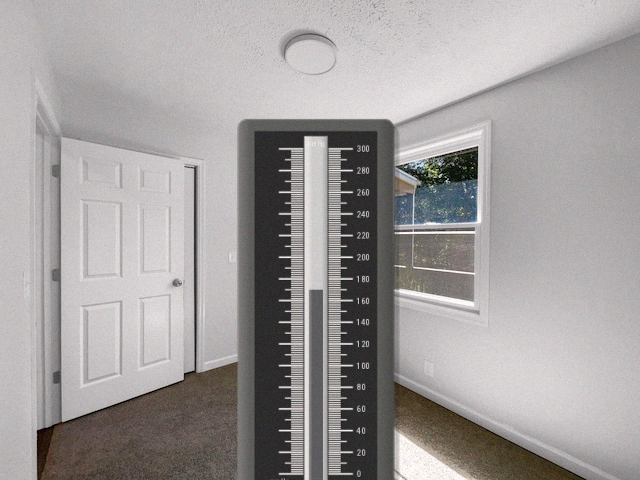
170; mmHg
